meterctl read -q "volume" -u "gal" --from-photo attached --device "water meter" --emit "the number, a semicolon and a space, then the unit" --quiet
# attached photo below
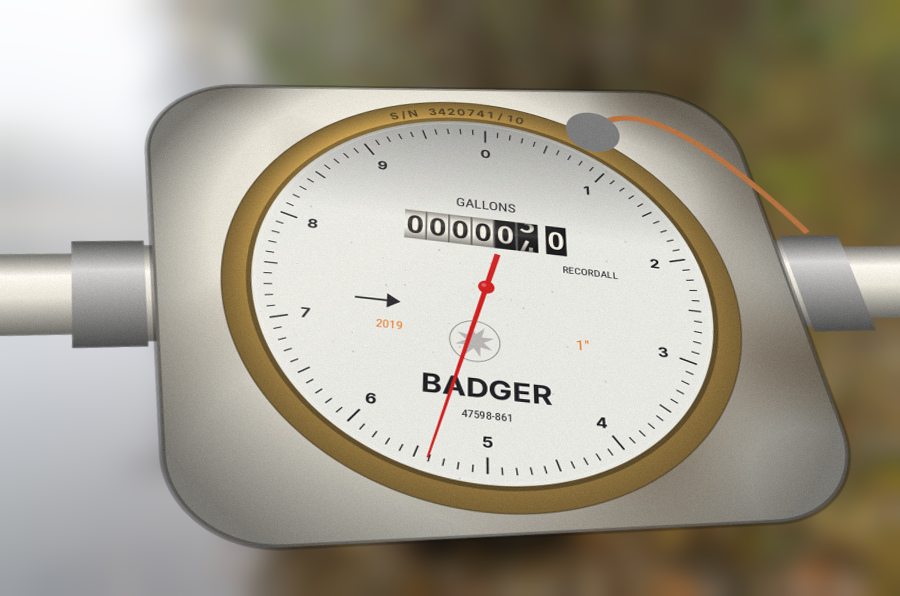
35.4; gal
